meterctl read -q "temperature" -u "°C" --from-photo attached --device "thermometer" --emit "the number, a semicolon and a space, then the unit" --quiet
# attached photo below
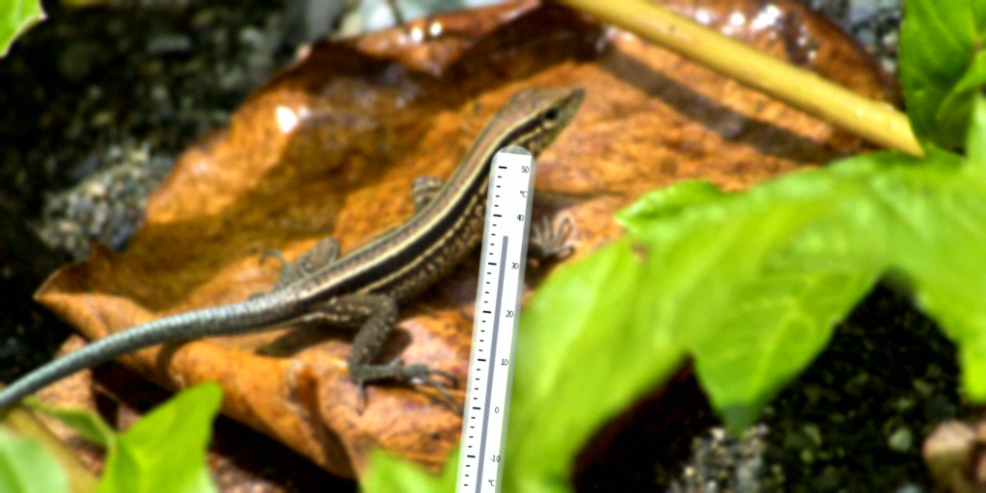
36; °C
